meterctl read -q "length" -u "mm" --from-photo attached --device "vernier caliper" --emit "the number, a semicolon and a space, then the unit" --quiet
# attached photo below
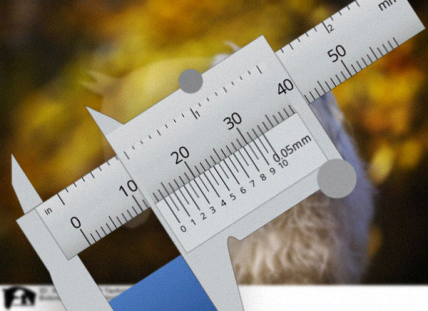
14.0; mm
